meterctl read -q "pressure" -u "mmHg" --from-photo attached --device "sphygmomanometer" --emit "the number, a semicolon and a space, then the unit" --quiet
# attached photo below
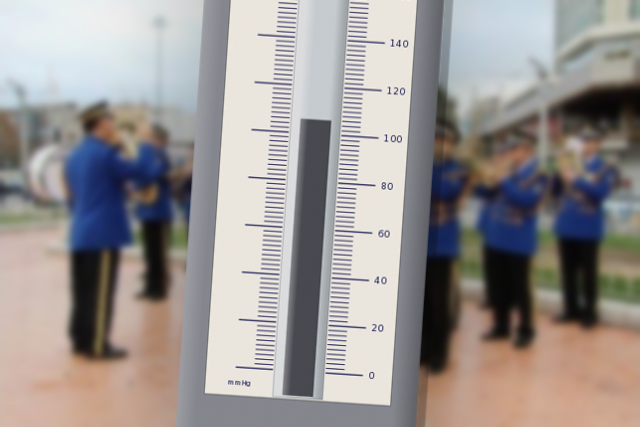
106; mmHg
